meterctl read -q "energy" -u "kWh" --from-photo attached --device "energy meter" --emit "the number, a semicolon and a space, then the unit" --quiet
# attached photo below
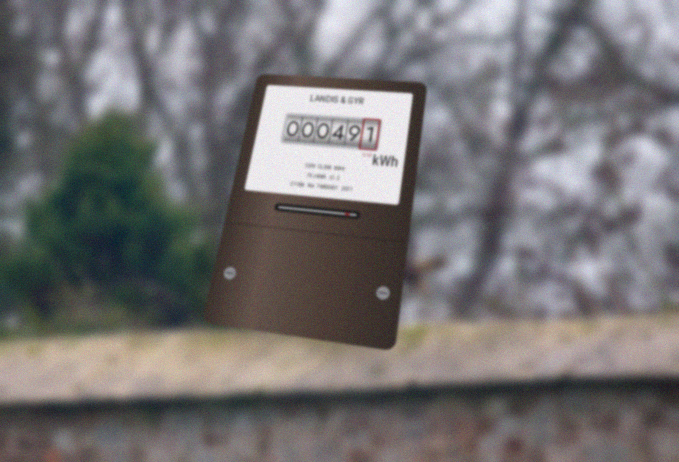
49.1; kWh
